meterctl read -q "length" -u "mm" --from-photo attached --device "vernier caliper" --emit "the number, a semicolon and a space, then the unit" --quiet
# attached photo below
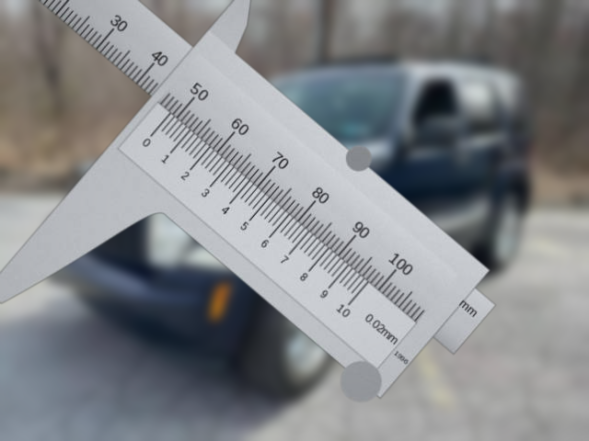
48.5; mm
